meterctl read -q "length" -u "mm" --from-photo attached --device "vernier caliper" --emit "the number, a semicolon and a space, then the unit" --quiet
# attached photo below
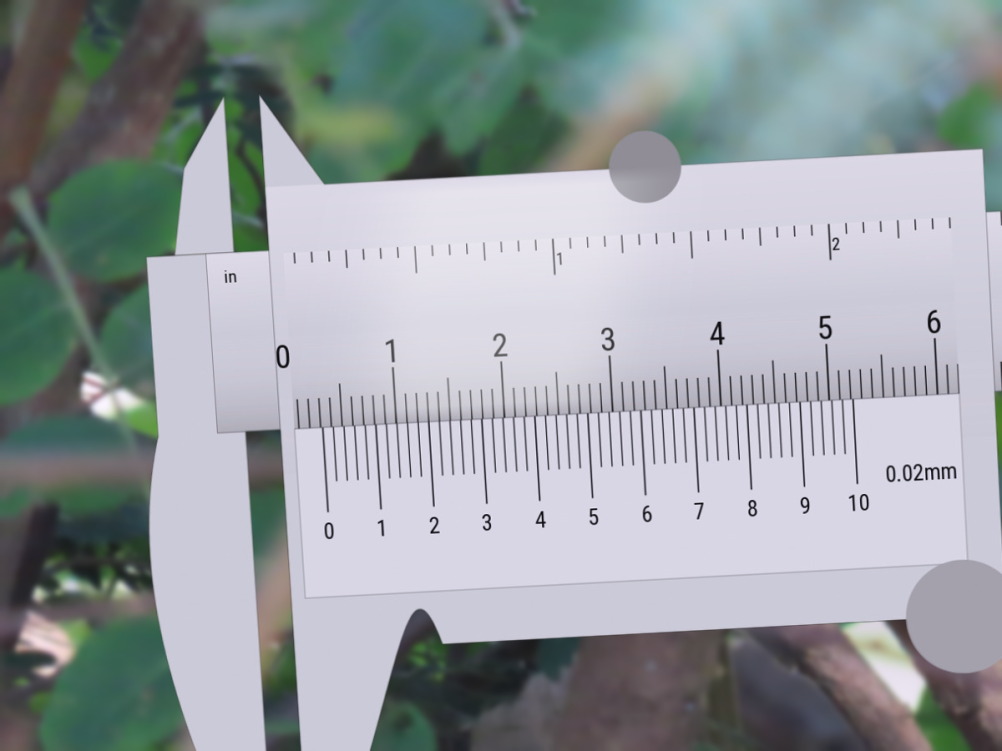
3.2; mm
